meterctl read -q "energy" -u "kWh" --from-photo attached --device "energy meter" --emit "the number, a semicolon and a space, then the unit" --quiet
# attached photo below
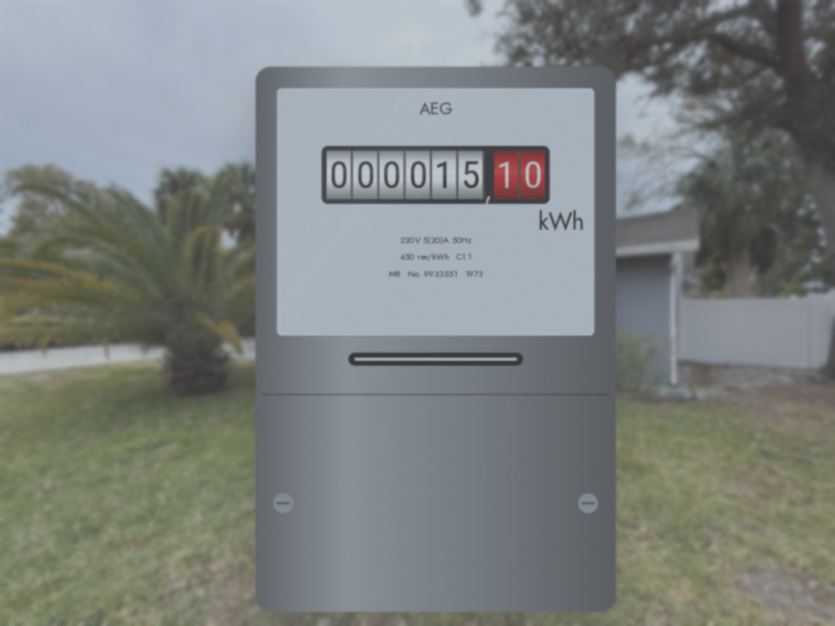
15.10; kWh
